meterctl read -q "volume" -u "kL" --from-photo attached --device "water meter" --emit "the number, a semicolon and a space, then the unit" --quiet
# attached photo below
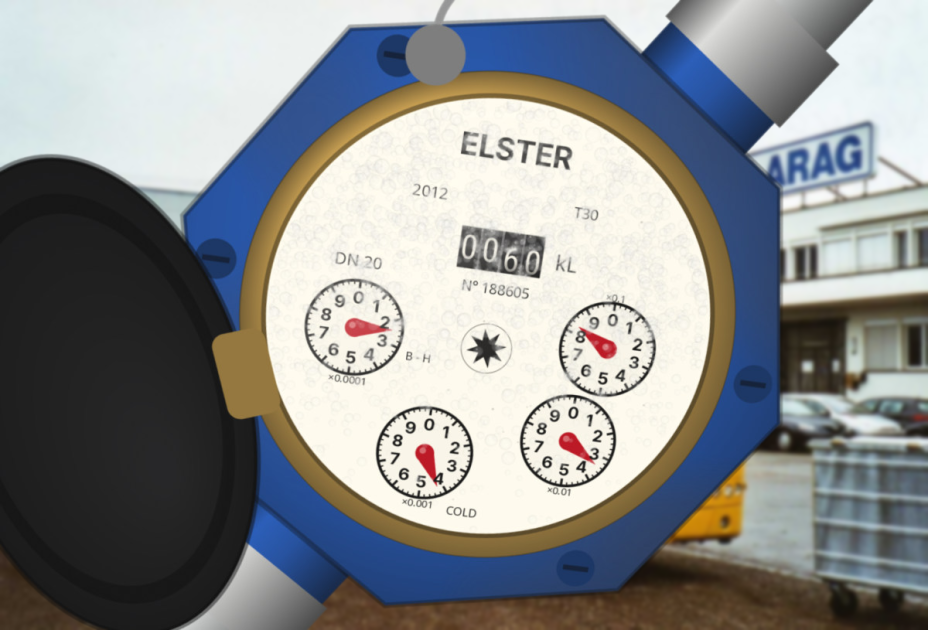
59.8342; kL
